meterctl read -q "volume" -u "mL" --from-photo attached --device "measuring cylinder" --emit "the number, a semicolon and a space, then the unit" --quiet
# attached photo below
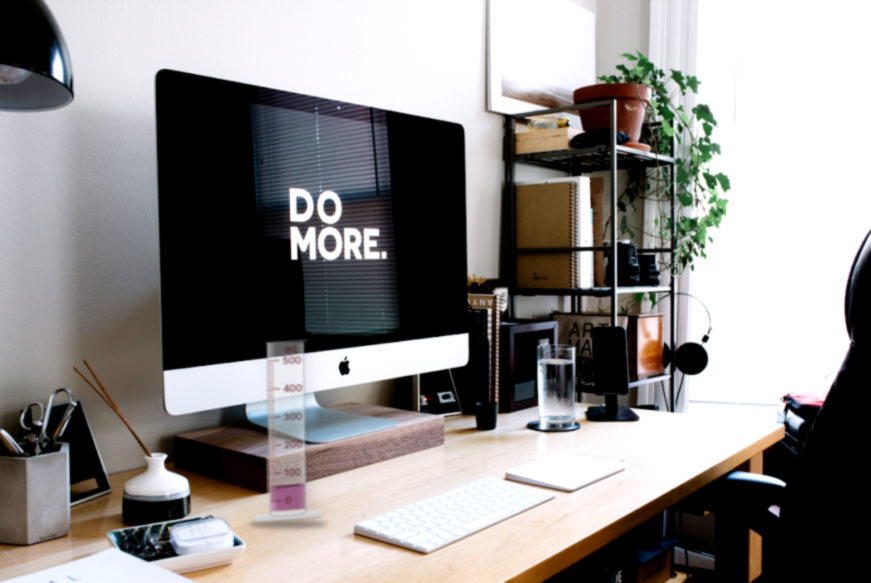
50; mL
